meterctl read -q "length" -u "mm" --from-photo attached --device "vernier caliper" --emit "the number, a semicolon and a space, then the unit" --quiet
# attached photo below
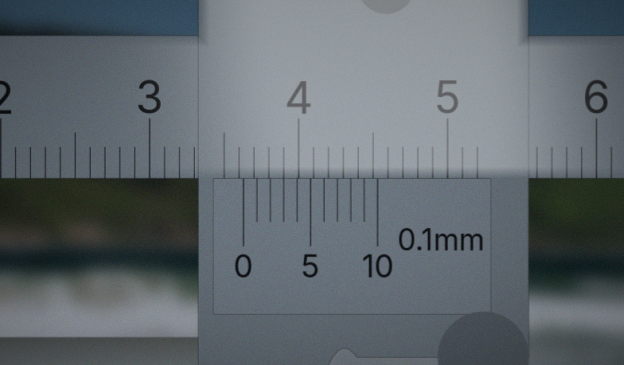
36.3; mm
